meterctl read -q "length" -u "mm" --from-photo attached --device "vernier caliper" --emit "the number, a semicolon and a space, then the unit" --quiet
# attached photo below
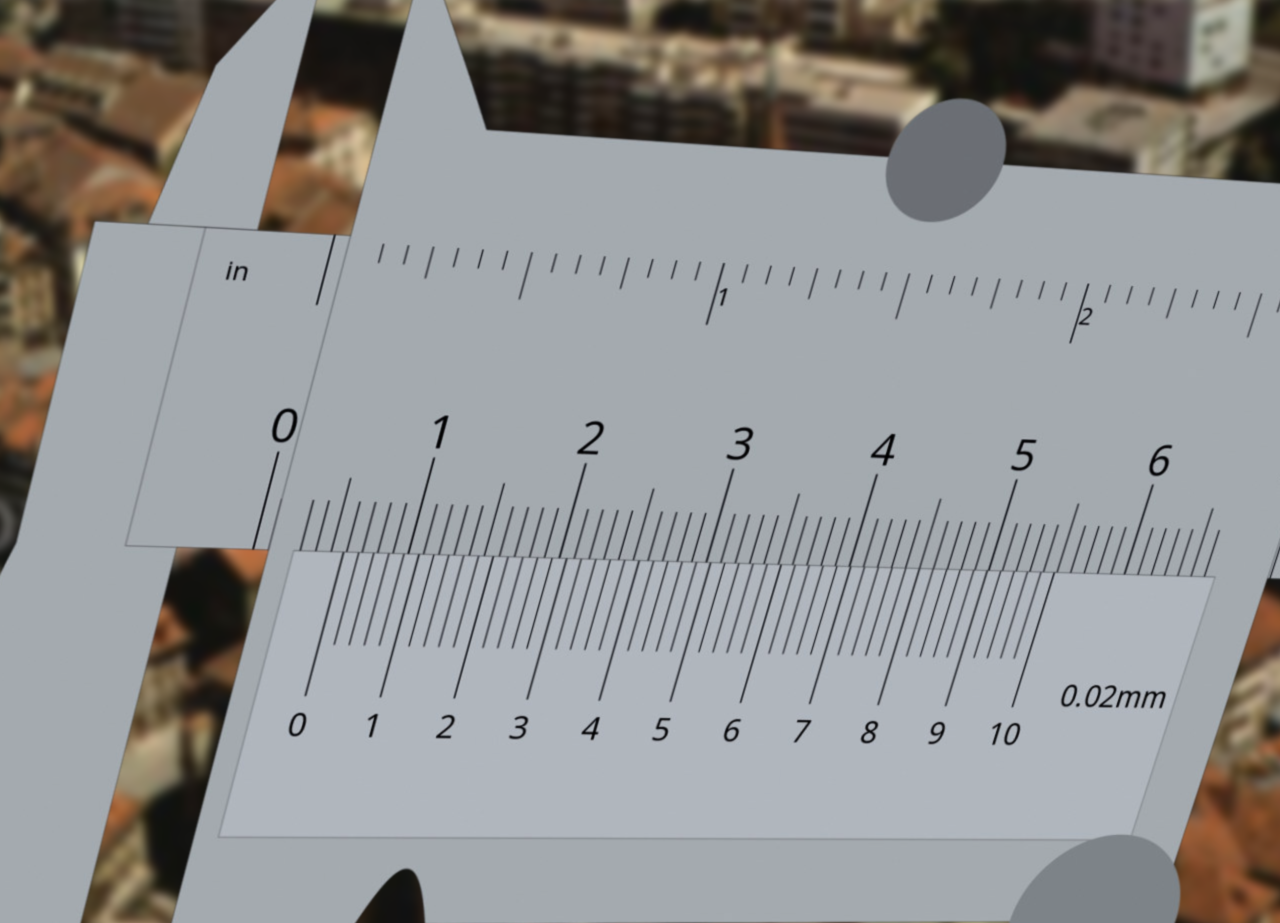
5.8; mm
